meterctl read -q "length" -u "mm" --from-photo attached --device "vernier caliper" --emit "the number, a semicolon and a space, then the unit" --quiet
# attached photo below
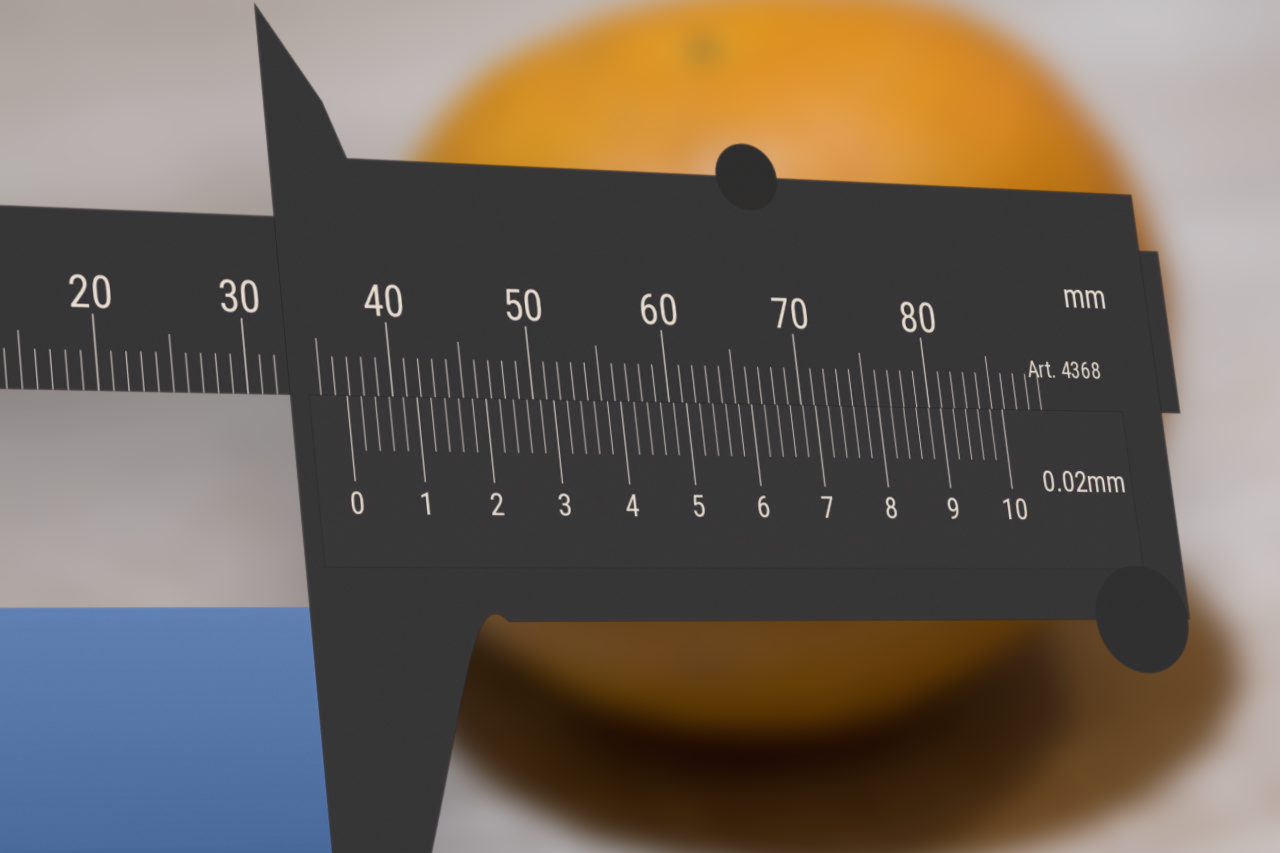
36.8; mm
